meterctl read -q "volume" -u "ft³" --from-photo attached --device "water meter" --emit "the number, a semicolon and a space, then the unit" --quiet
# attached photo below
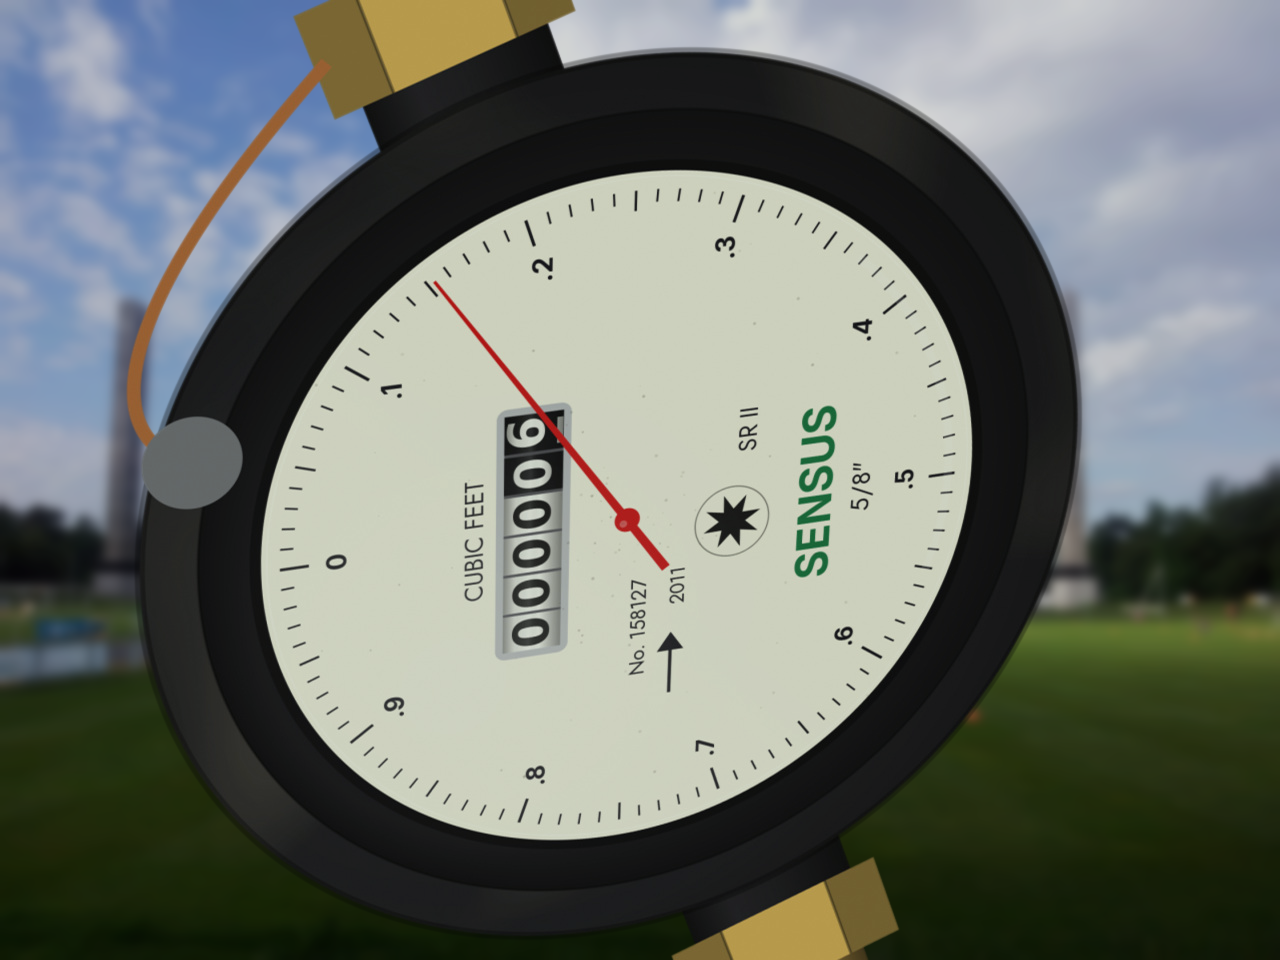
6.15; ft³
